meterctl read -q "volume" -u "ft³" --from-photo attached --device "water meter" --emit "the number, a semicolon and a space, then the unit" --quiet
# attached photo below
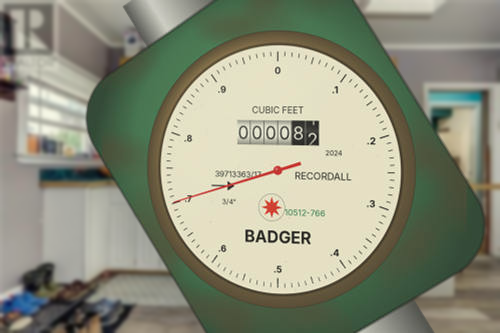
81.70; ft³
